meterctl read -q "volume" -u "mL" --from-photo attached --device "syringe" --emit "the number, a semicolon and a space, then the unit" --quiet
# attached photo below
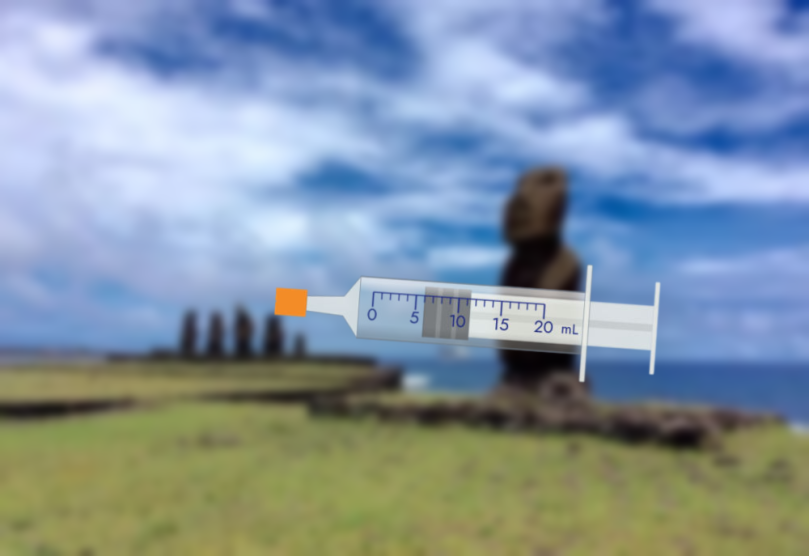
6; mL
